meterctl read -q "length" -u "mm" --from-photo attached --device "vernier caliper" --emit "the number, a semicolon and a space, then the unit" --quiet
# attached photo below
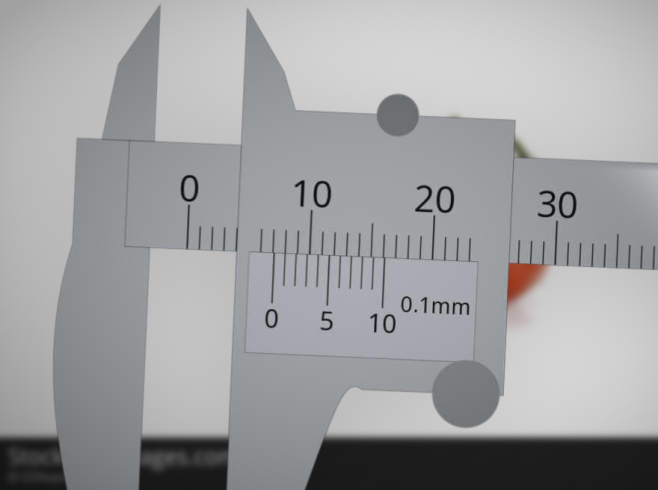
7.1; mm
